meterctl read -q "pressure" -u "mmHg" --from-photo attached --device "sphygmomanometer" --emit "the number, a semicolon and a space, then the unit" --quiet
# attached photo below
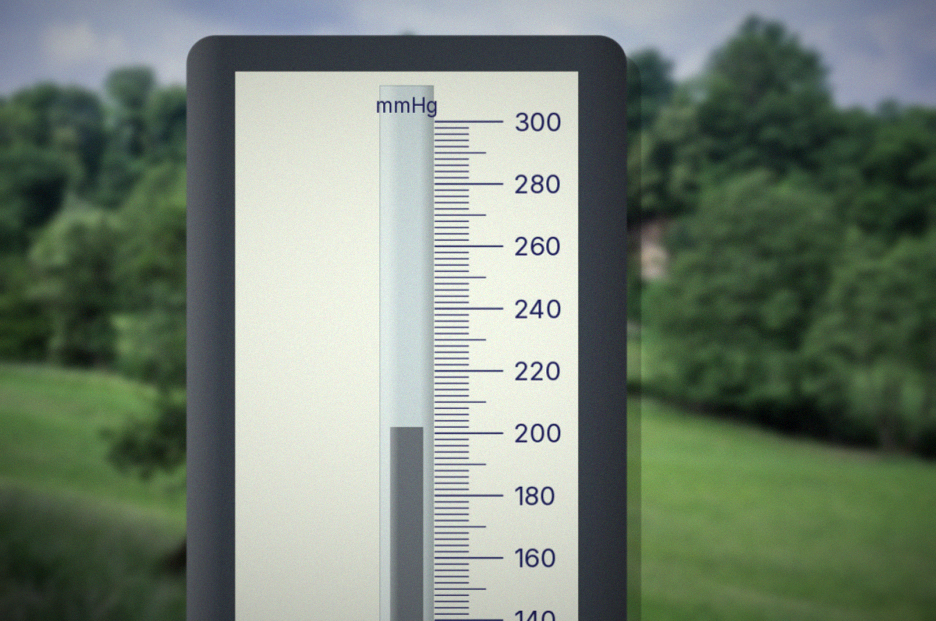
202; mmHg
